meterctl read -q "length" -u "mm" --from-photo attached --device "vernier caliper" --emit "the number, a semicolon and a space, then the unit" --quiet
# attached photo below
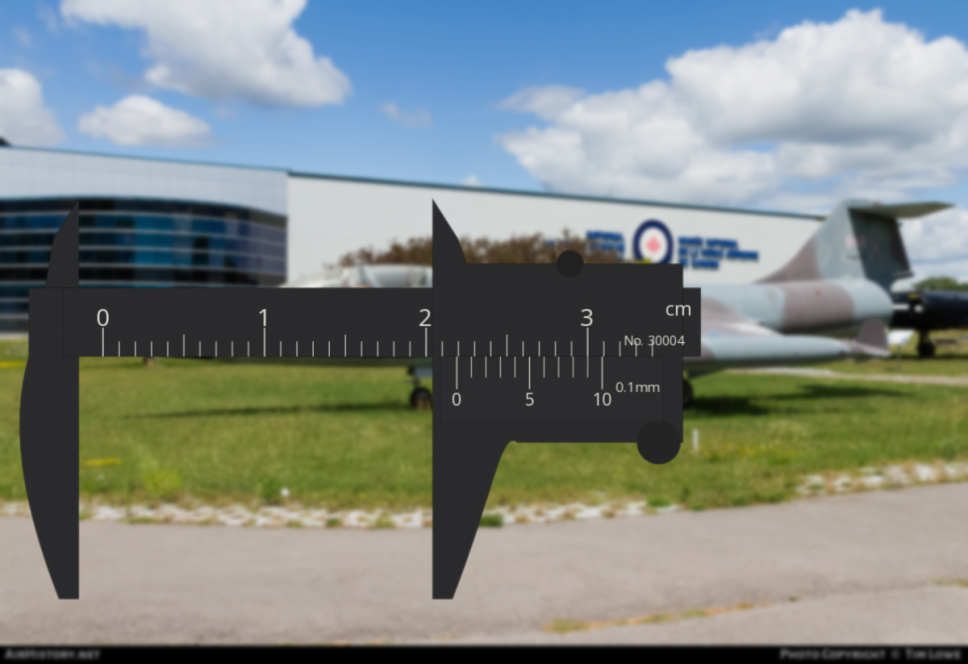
21.9; mm
